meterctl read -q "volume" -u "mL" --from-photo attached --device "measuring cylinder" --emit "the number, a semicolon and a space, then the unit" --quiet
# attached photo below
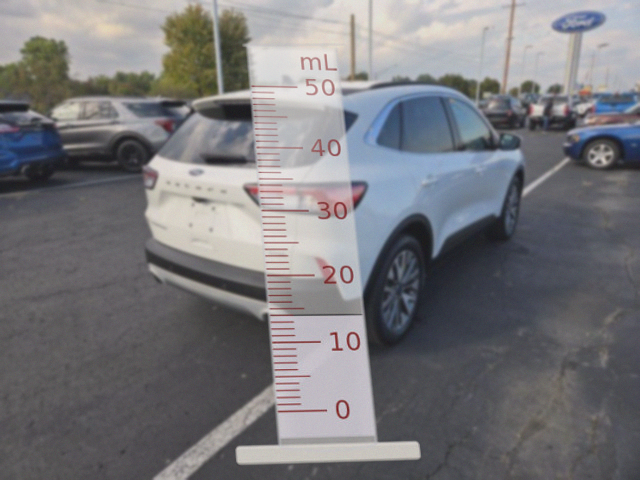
14; mL
